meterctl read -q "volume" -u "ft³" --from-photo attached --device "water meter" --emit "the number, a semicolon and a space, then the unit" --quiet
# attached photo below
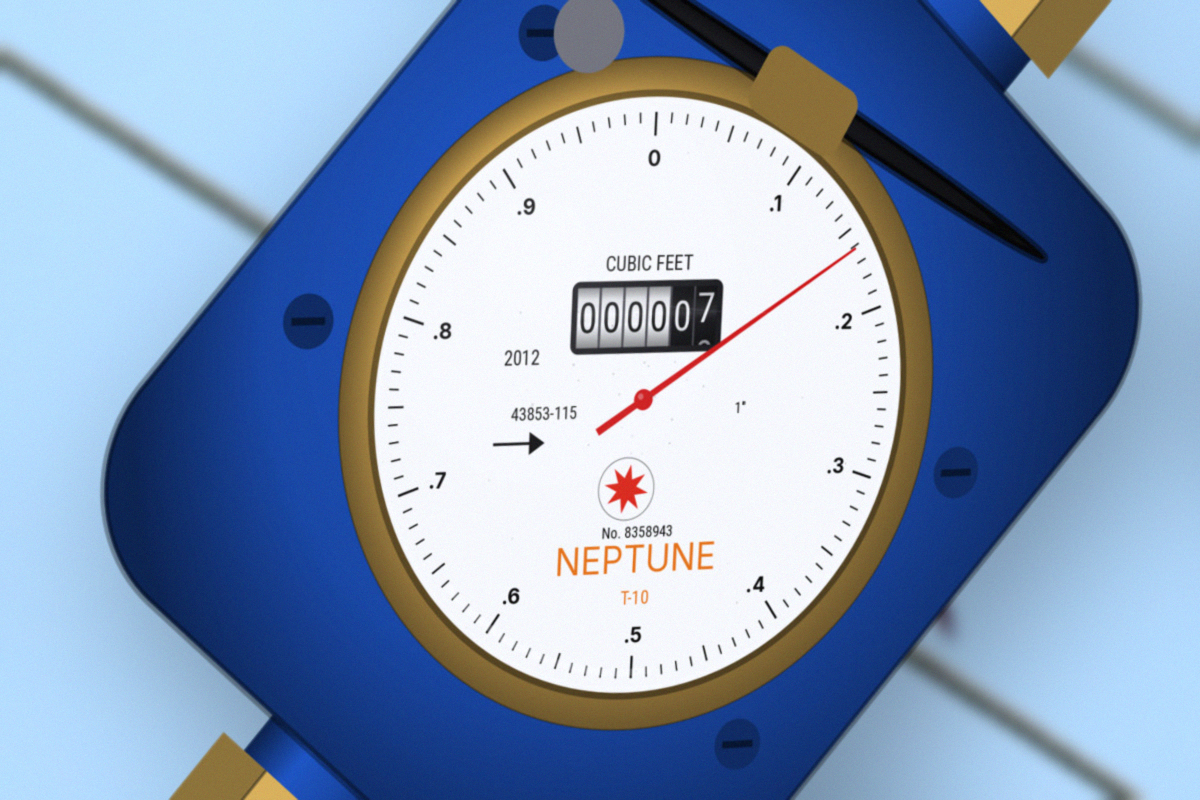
7.16; ft³
